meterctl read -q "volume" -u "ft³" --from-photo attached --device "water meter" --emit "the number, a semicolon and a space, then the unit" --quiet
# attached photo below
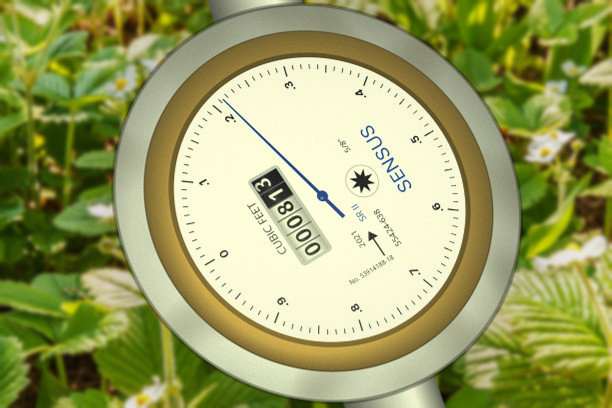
813.21; ft³
